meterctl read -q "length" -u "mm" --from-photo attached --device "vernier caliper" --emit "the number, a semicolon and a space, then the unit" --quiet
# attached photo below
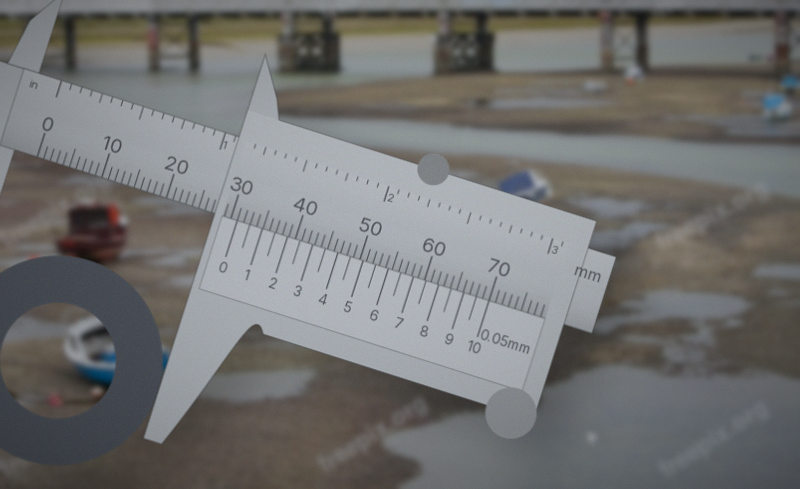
31.0; mm
